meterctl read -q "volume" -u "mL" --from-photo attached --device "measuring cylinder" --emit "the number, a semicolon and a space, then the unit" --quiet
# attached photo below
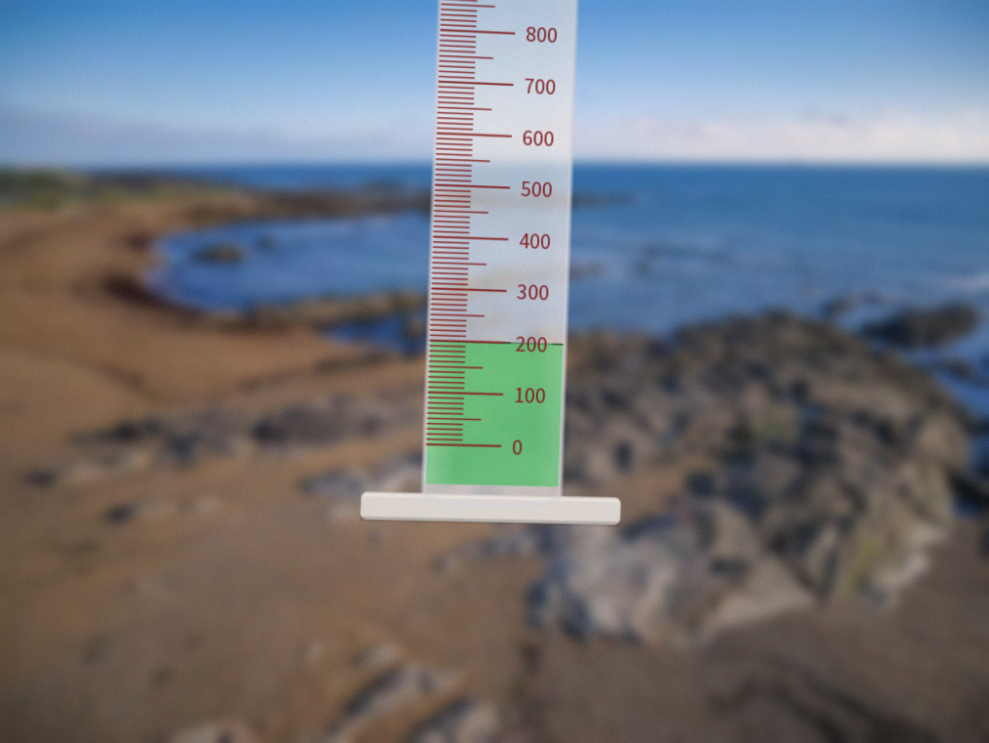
200; mL
